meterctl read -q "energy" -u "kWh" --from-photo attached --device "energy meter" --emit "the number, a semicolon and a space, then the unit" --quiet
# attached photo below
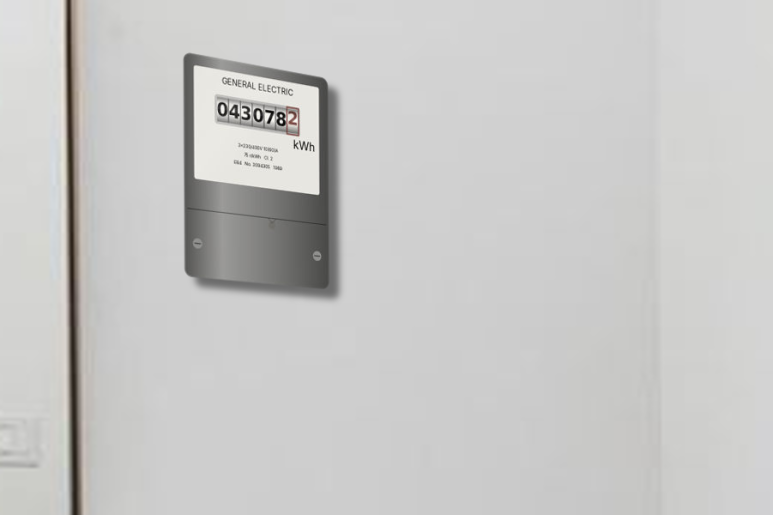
43078.2; kWh
